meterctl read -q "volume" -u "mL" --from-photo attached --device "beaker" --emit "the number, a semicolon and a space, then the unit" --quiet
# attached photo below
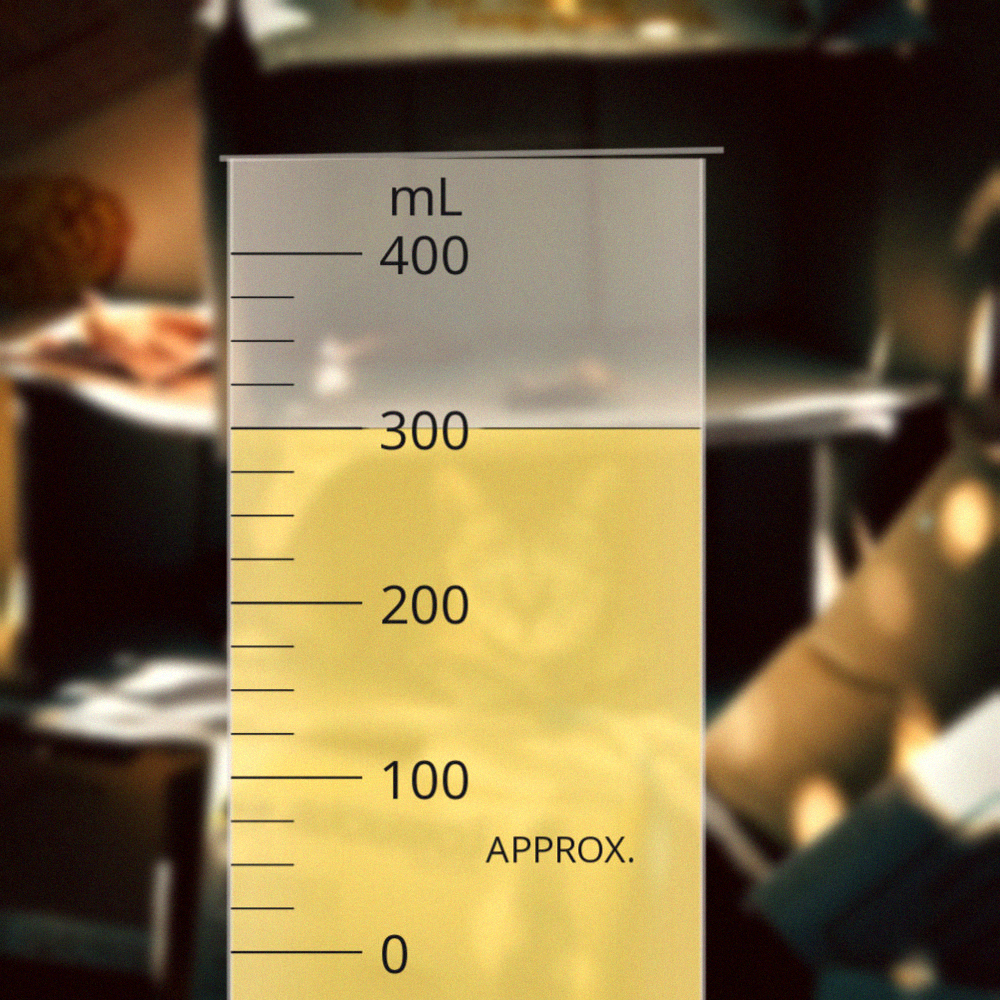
300; mL
